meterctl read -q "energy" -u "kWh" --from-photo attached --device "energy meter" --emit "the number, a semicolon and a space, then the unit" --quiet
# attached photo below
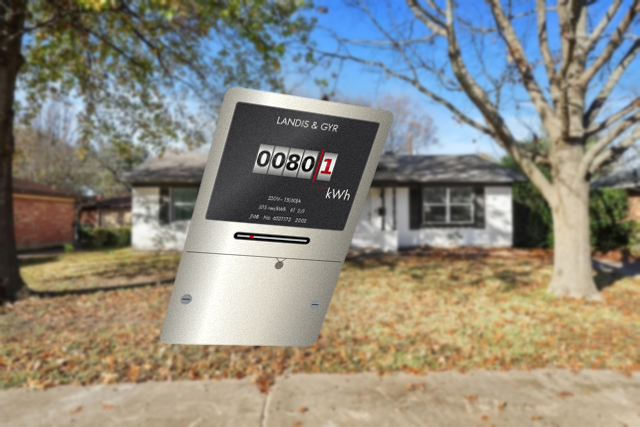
80.1; kWh
